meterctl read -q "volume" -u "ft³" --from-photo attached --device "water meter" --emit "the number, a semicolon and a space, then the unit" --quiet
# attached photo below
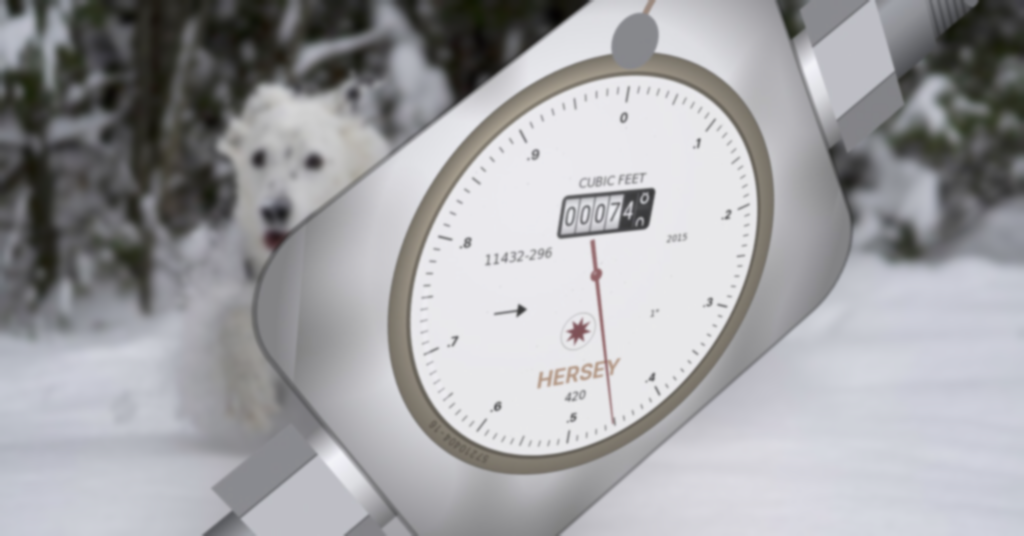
748.45; ft³
